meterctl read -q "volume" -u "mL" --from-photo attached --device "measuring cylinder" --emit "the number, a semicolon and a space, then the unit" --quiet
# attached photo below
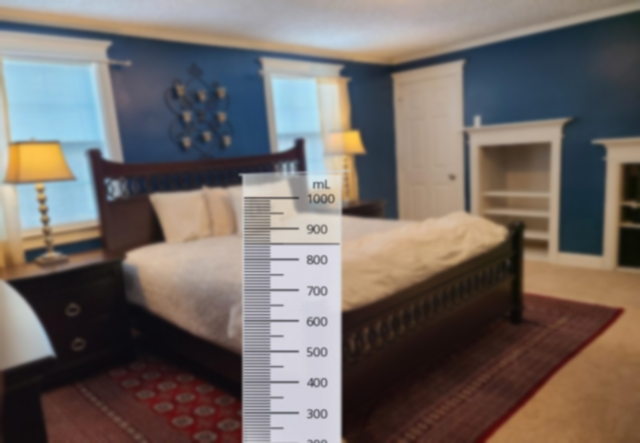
850; mL
